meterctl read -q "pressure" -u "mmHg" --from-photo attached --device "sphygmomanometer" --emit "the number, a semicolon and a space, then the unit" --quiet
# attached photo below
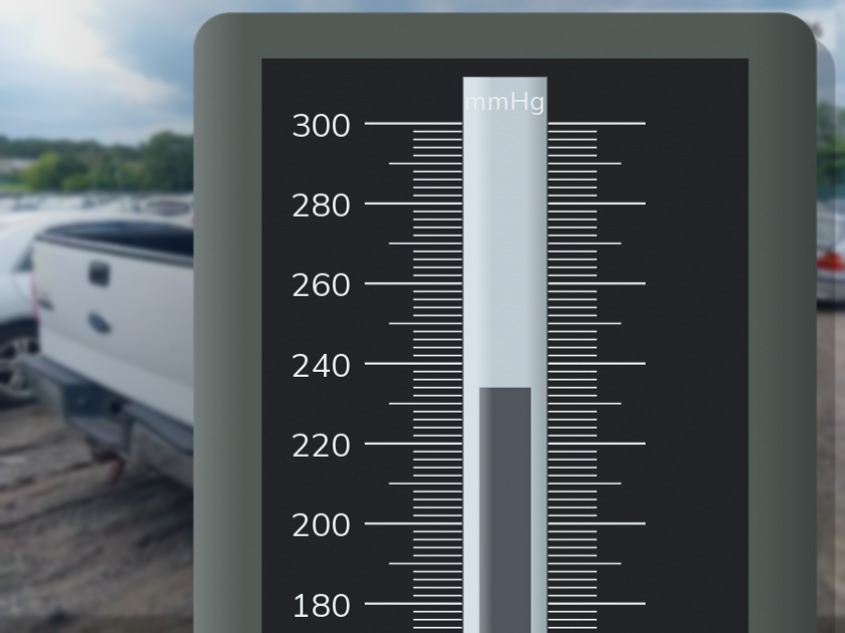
234; mmHg
